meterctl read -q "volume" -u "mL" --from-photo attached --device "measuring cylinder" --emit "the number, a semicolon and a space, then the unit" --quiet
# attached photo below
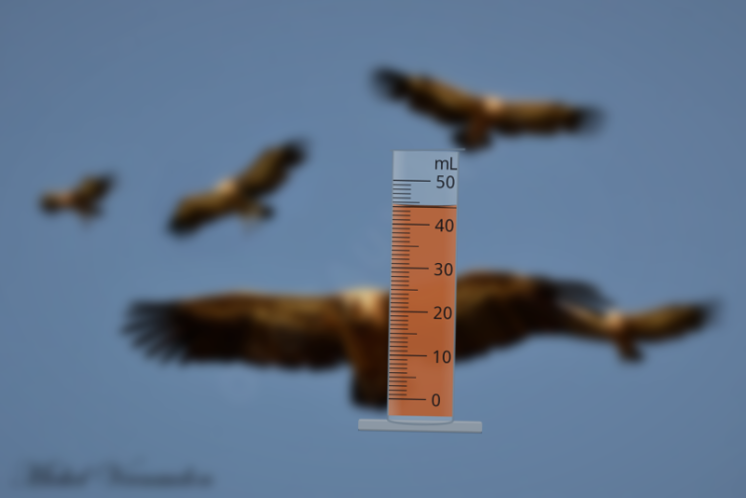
44; mL
